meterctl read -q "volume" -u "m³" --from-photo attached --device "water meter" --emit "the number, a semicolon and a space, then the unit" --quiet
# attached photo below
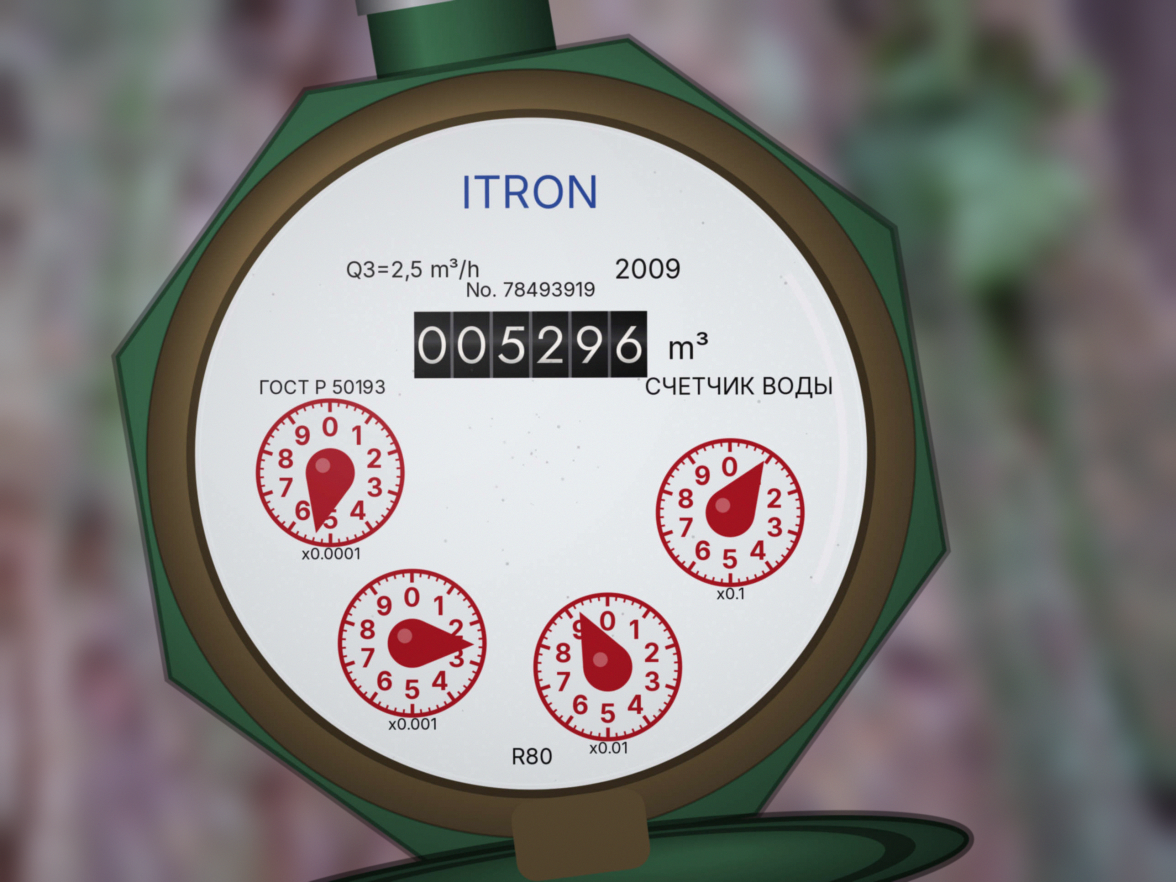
5296.0925; m³
